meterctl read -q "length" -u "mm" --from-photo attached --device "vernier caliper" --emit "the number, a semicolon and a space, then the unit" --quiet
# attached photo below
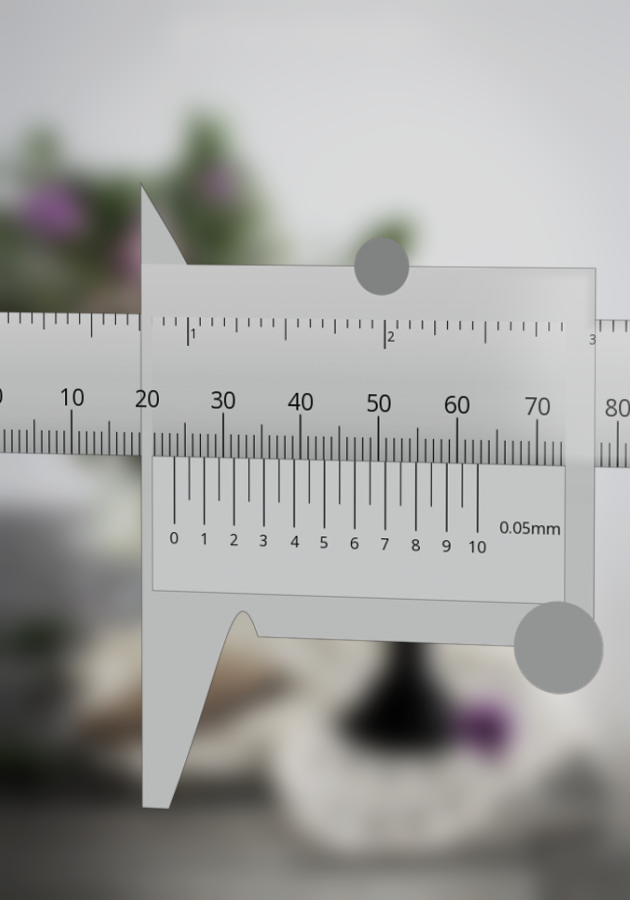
23.6; mm
